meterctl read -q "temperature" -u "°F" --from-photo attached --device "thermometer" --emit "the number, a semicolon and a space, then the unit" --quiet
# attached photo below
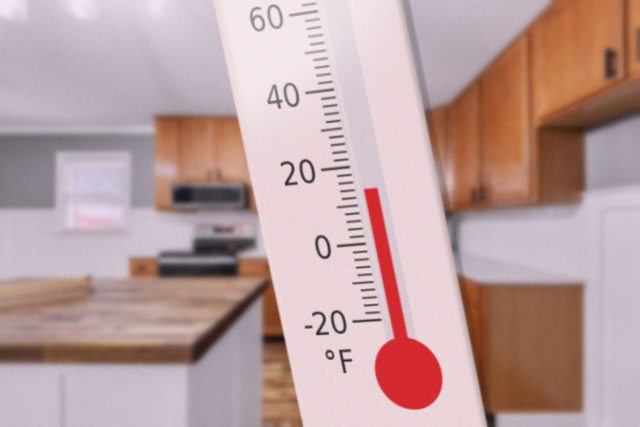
14; °F
